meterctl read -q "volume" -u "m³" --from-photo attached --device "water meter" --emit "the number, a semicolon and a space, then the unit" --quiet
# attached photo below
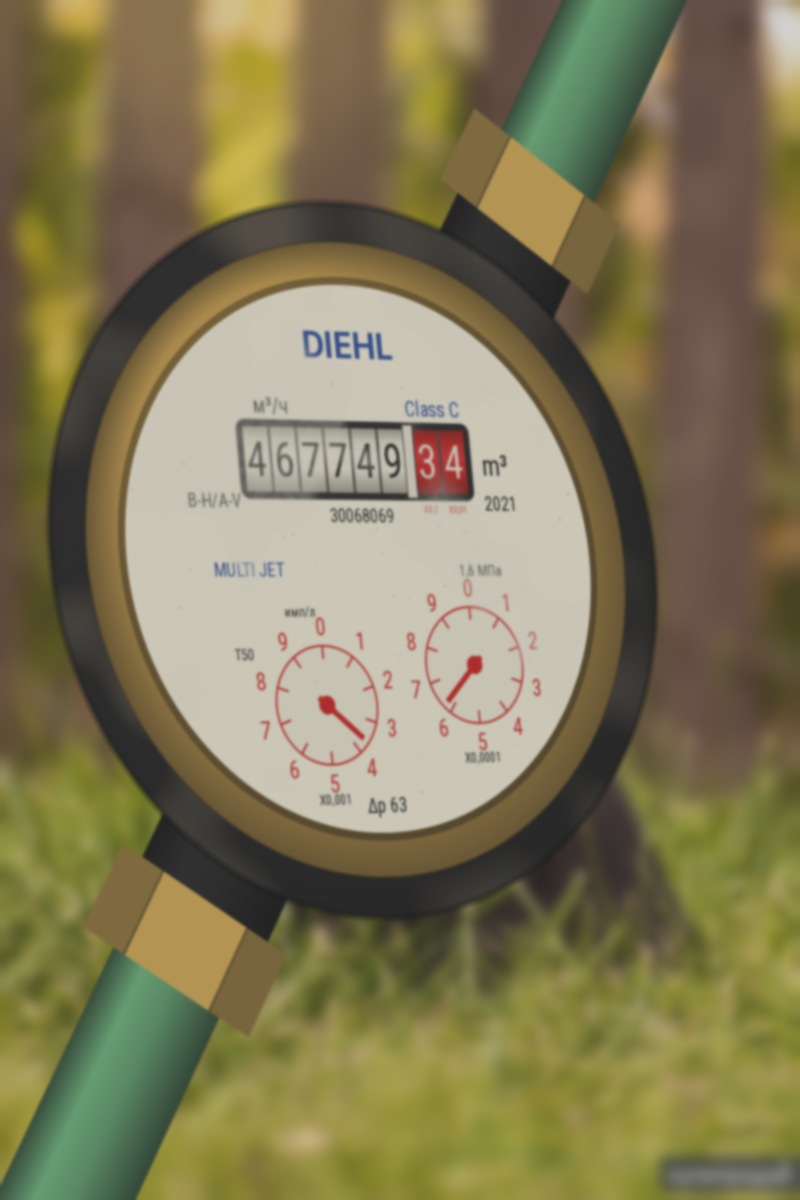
467749.3436; m³
